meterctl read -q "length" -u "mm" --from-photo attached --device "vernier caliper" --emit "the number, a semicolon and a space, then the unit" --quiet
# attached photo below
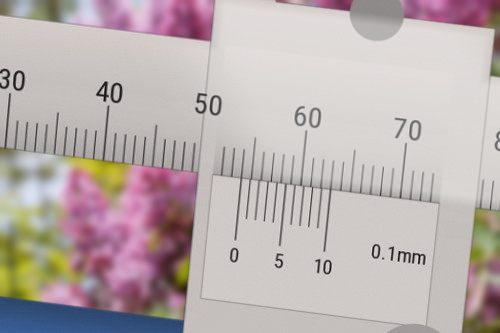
54.0; mm
